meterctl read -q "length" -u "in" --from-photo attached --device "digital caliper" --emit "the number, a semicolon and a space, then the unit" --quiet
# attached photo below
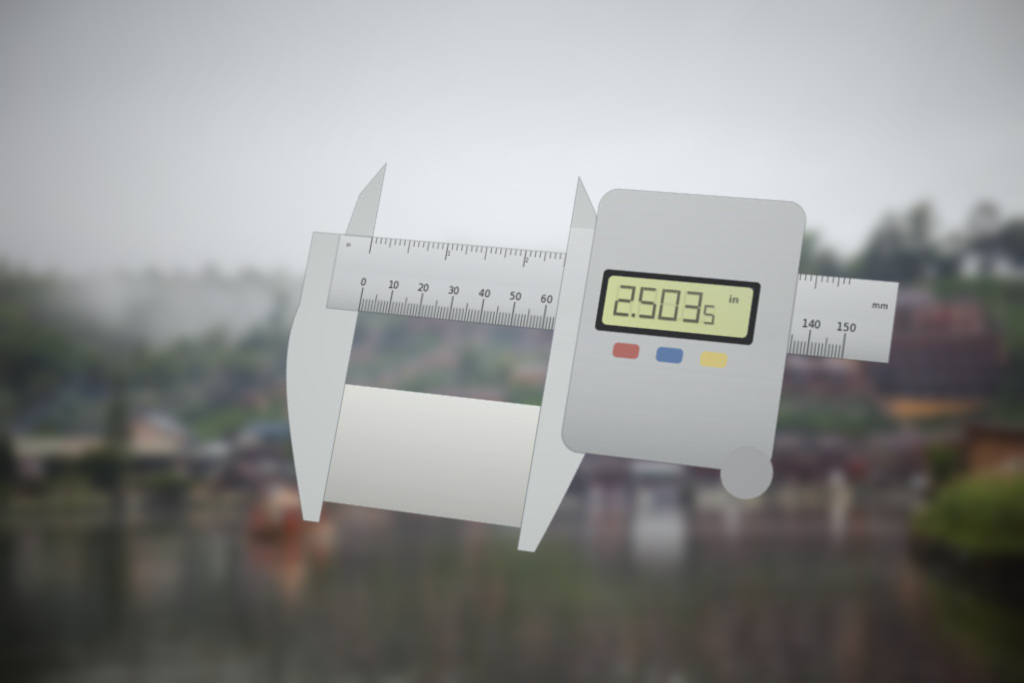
2.5035; in
